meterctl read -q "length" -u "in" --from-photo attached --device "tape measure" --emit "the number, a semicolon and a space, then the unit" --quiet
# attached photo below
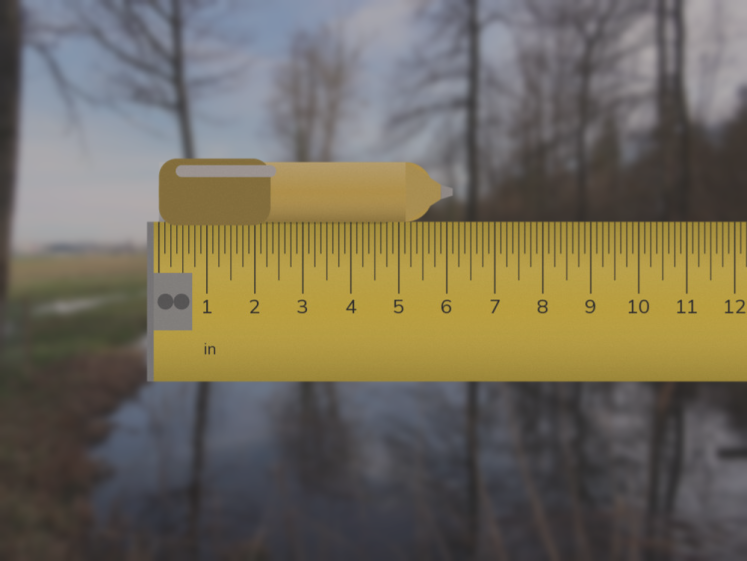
6.125; in
